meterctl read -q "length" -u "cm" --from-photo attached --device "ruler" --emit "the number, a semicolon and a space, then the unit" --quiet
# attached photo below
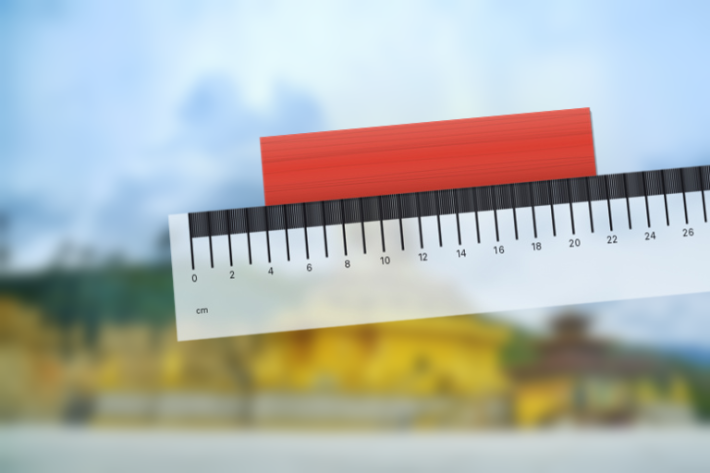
17.5; cm
